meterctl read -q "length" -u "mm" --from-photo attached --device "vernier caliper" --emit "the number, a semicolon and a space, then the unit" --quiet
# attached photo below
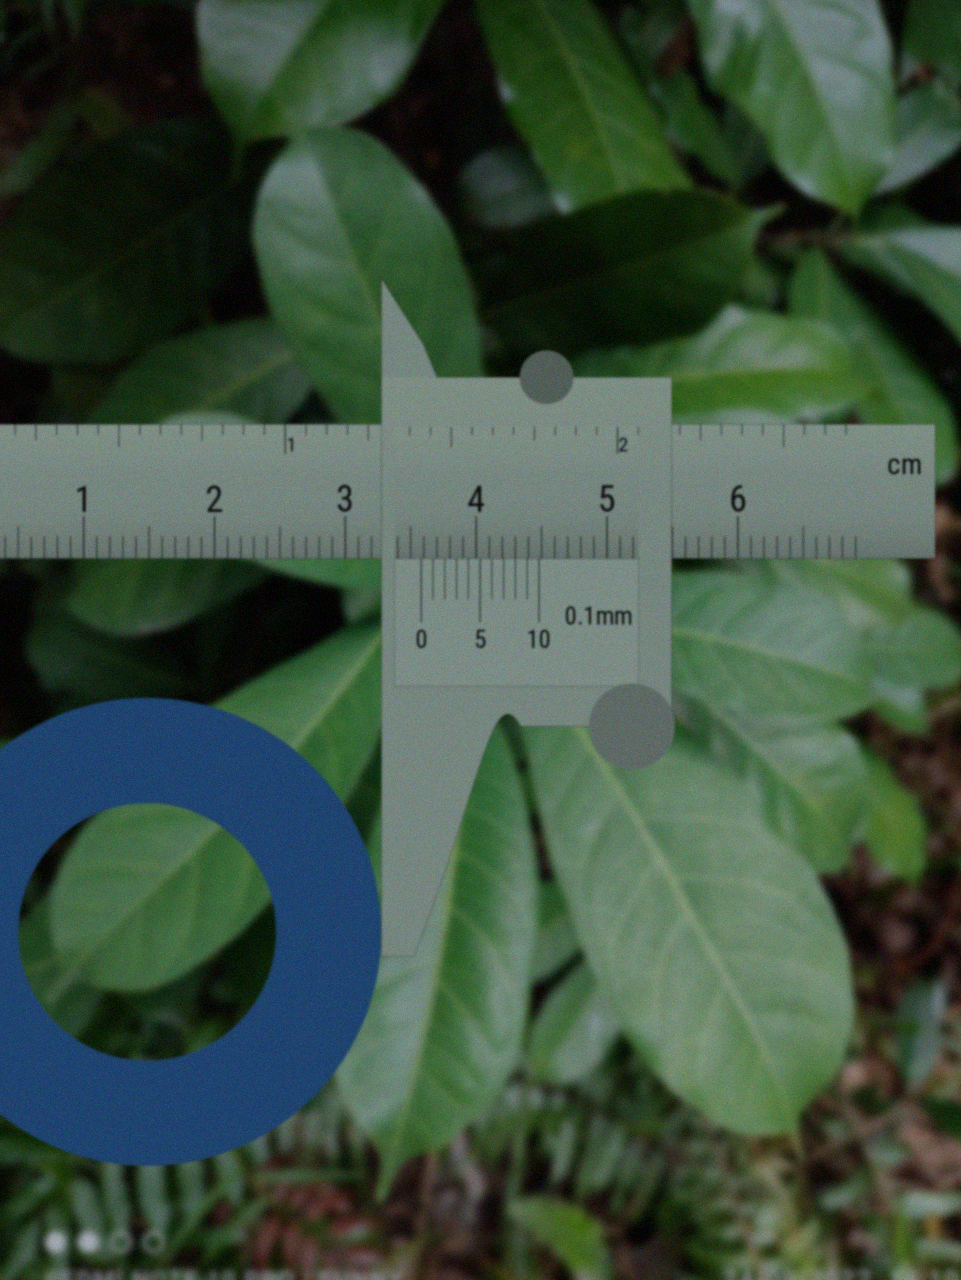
35.8; mm
